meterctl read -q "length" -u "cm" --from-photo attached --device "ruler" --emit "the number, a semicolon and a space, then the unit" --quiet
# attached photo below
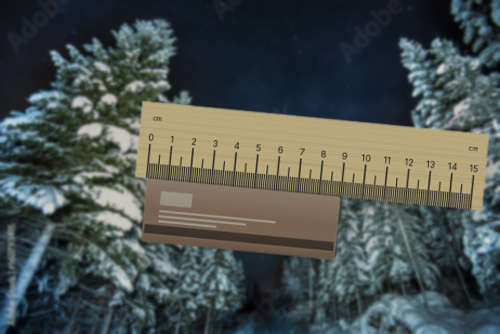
9; cm
